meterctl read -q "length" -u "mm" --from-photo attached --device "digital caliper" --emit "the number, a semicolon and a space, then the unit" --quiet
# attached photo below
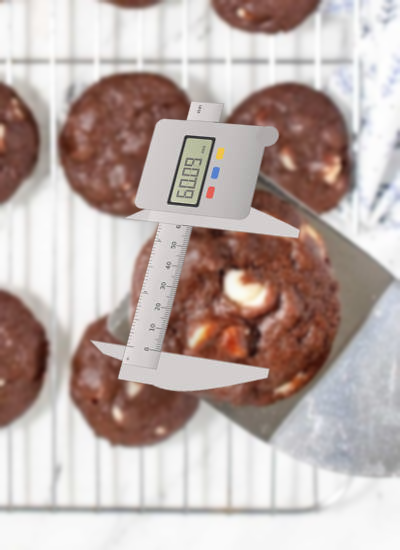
60.09; mm
